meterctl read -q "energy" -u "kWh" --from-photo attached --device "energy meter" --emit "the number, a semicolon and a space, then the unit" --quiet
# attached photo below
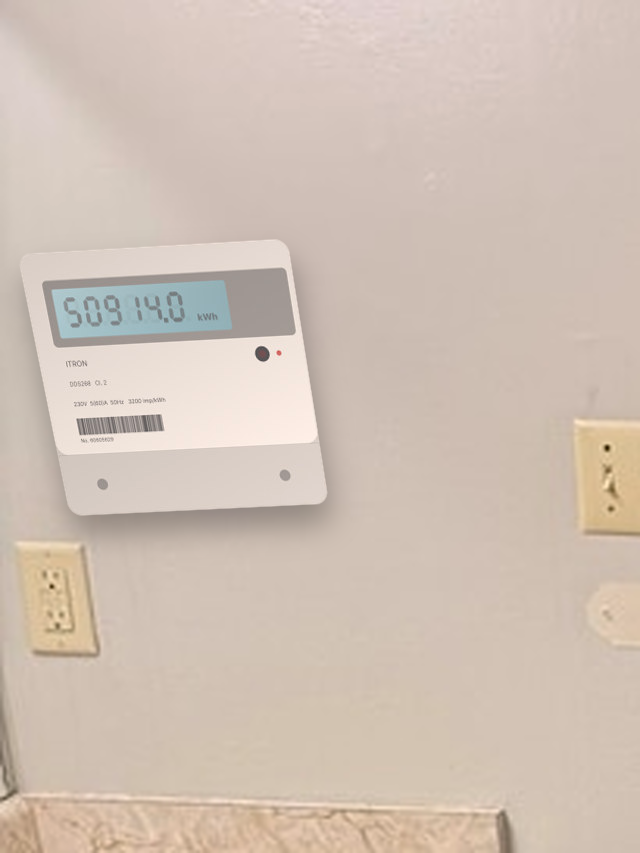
50914.0; kWh
